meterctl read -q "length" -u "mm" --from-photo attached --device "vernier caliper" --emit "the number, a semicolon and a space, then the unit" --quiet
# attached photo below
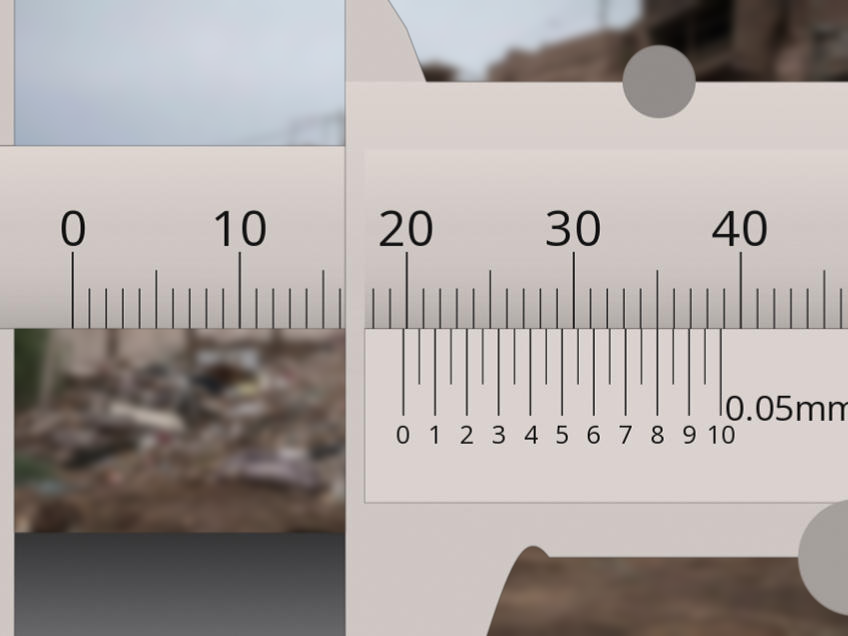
19.8; mm
